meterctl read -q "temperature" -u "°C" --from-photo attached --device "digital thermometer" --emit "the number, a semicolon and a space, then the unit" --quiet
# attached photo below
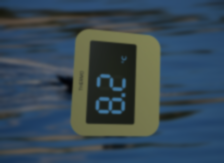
8.2; °C
